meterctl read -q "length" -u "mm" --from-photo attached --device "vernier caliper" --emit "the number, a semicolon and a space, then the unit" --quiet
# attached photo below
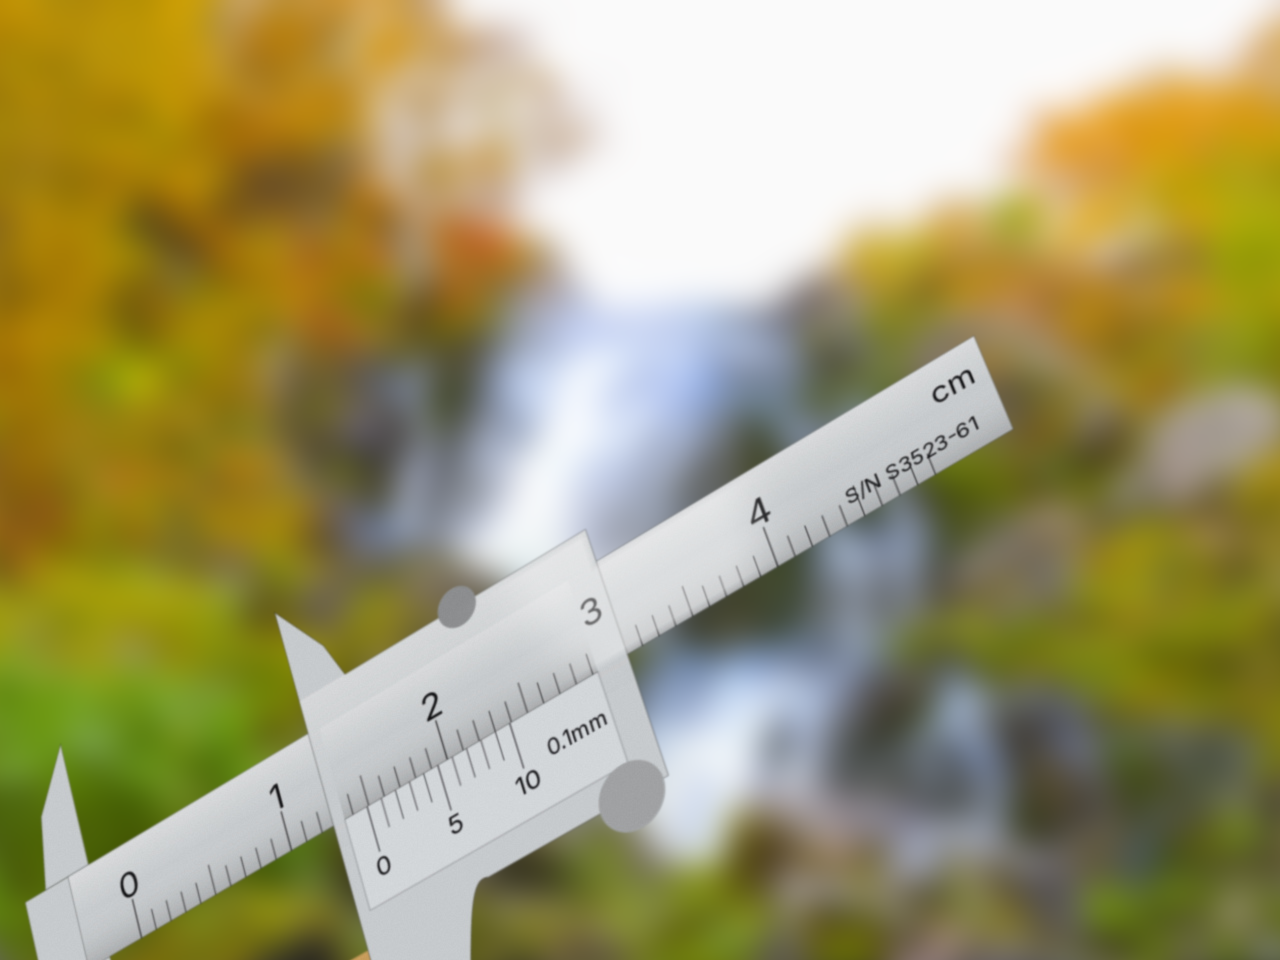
14.9; mm
